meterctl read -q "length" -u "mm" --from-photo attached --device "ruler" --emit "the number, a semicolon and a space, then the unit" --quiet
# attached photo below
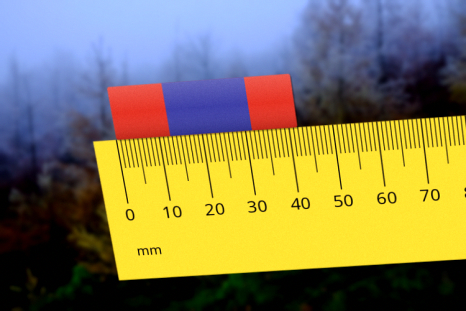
42; mm
